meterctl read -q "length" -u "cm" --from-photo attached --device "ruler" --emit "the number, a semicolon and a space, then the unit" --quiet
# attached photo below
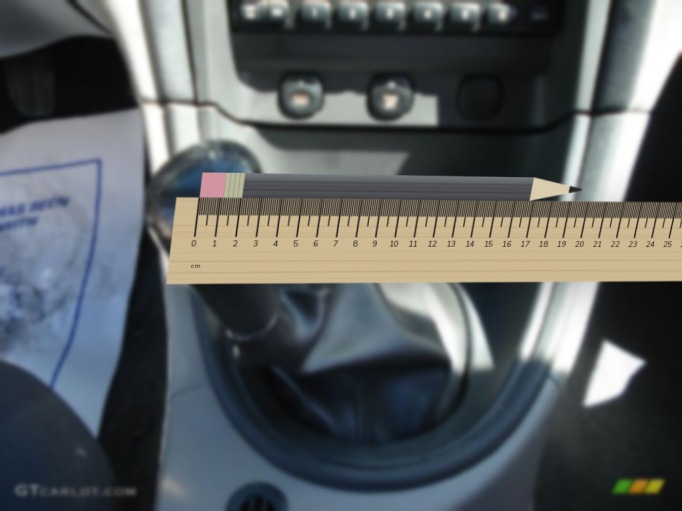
19.5; cm
